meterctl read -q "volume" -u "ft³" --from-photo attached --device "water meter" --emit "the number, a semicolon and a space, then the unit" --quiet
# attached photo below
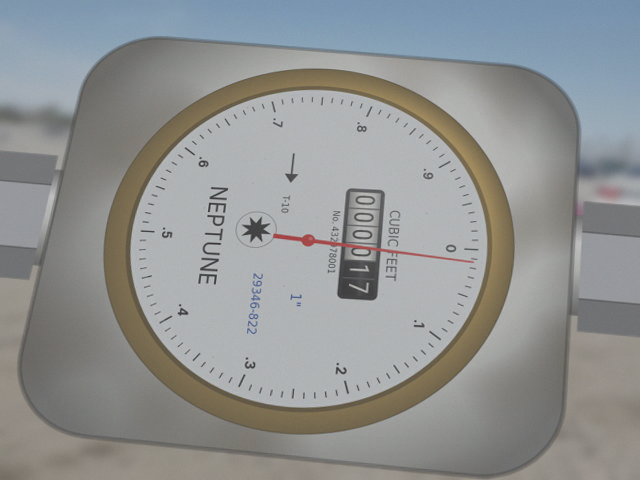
17.01; ft³
